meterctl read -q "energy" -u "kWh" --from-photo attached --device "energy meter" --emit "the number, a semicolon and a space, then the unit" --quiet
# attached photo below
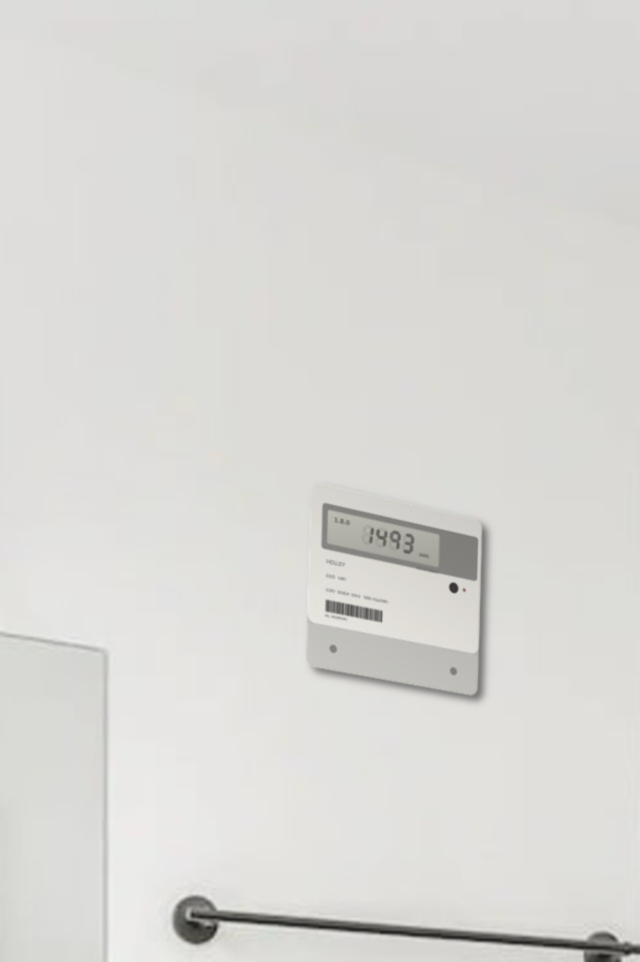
1493; kWh
